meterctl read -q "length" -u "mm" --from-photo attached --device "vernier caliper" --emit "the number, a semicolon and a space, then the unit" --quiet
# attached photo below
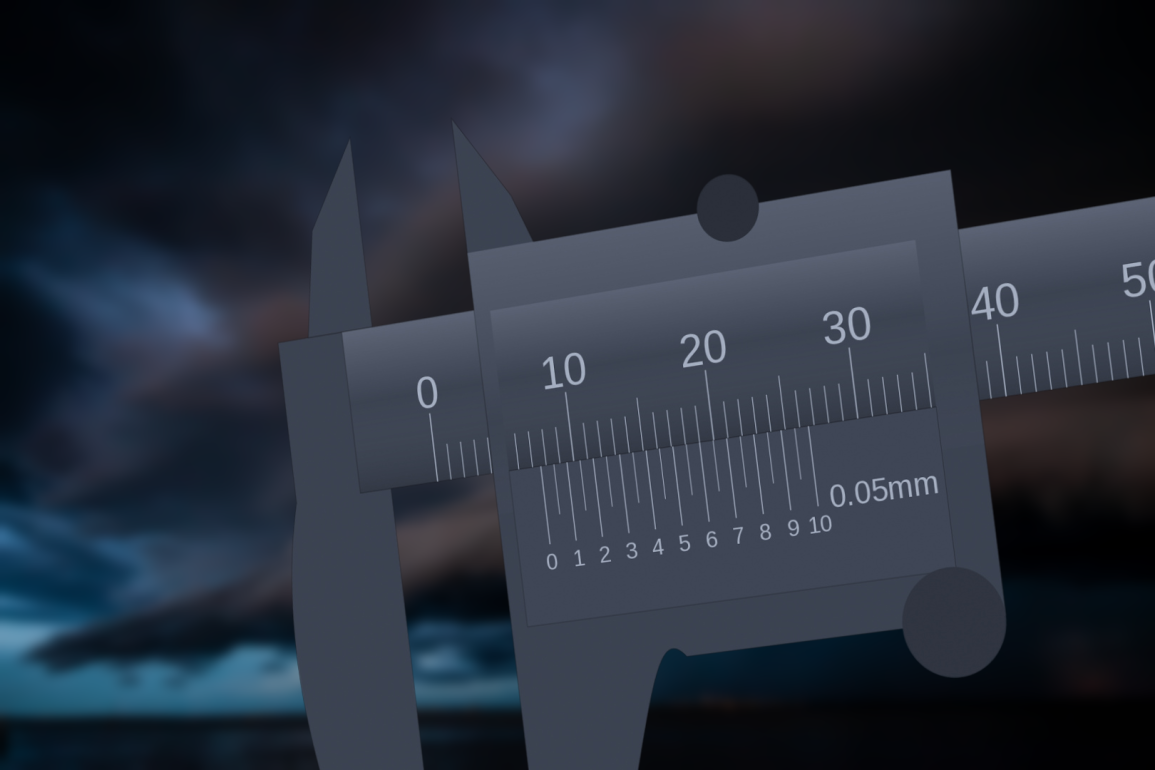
7.6; mm
